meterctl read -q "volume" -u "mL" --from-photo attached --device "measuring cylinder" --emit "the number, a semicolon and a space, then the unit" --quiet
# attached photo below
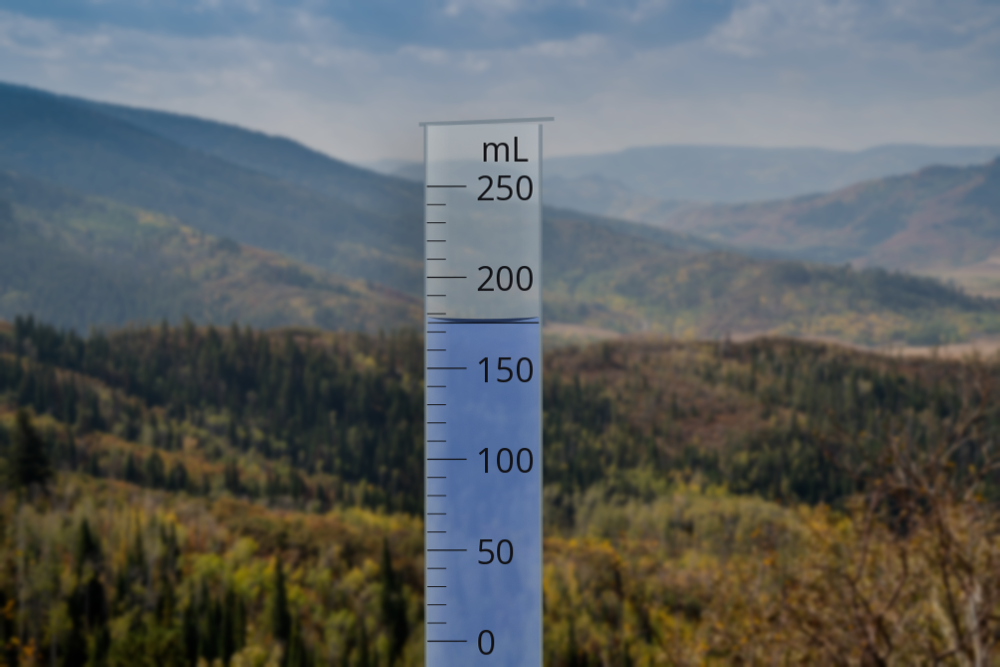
175; mL
